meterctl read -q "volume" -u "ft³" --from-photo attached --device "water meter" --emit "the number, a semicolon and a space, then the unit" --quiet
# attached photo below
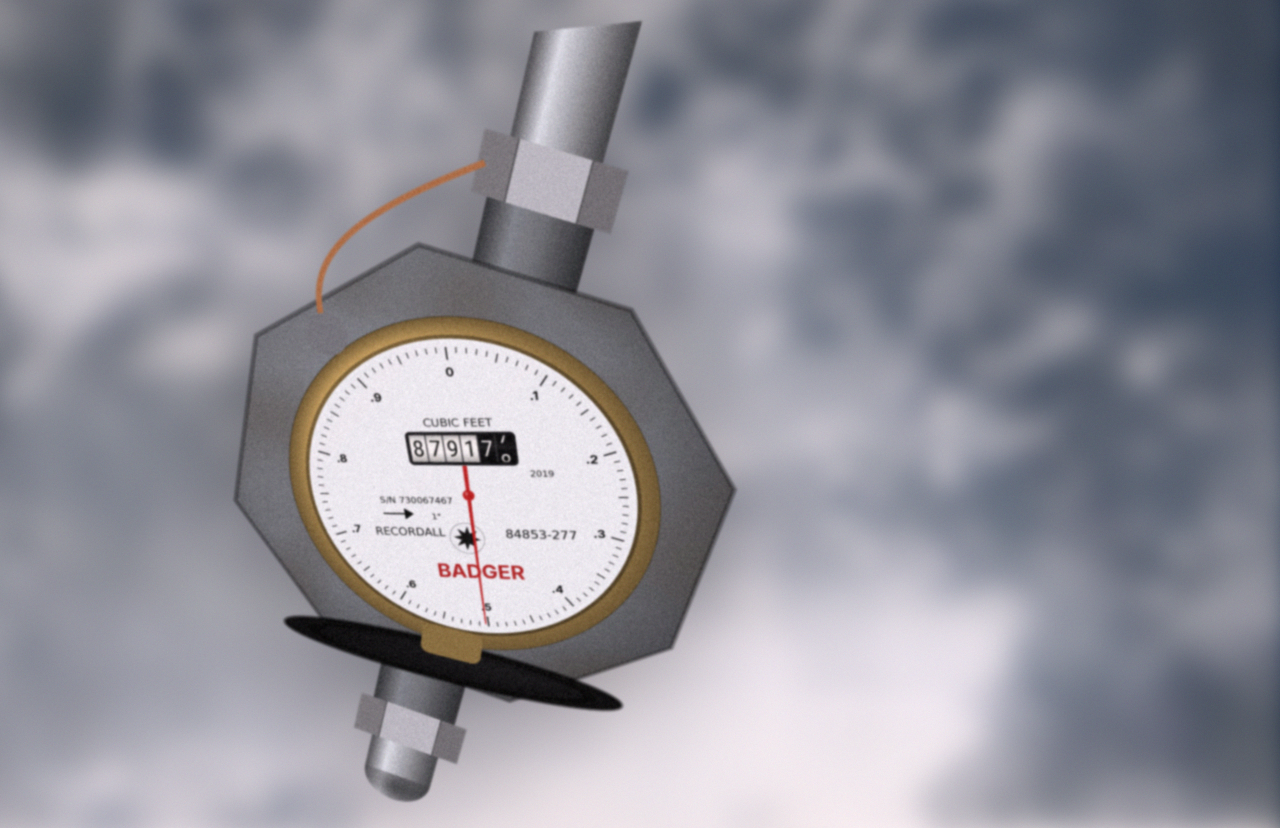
879177.50; ft³
